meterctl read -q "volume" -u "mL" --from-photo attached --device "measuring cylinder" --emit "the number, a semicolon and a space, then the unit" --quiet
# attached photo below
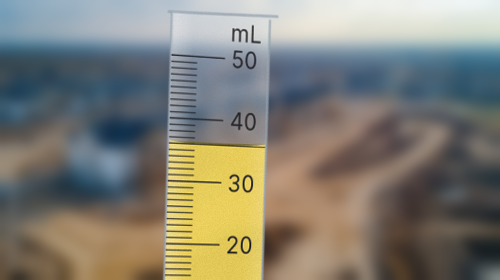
36; mL
